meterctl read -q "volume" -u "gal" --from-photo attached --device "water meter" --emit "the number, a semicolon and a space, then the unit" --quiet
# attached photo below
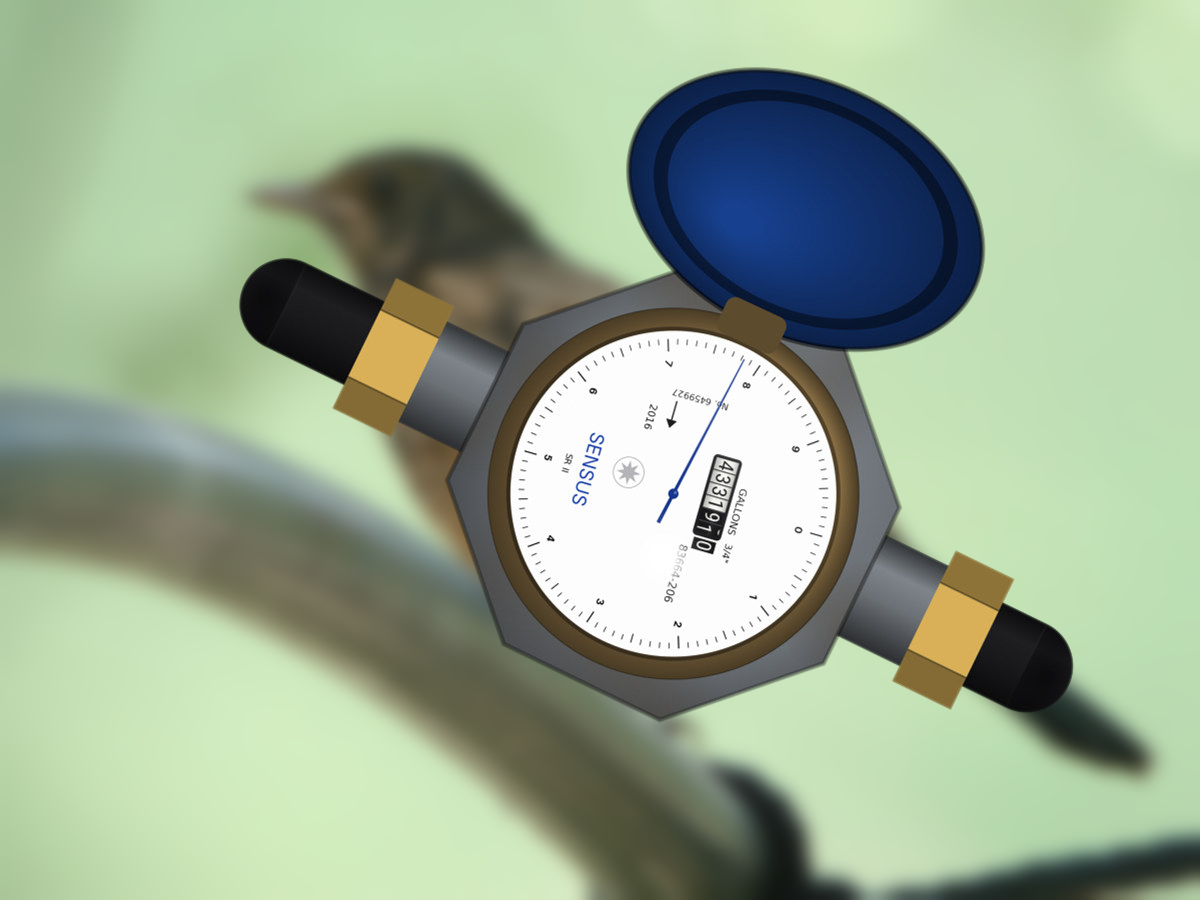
4331907.8; gal
